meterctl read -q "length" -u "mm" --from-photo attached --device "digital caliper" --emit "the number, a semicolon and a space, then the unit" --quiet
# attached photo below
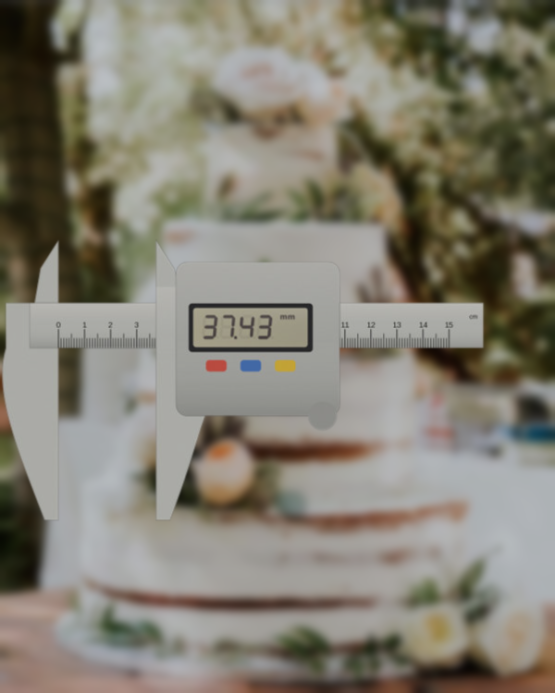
37.43; mm
